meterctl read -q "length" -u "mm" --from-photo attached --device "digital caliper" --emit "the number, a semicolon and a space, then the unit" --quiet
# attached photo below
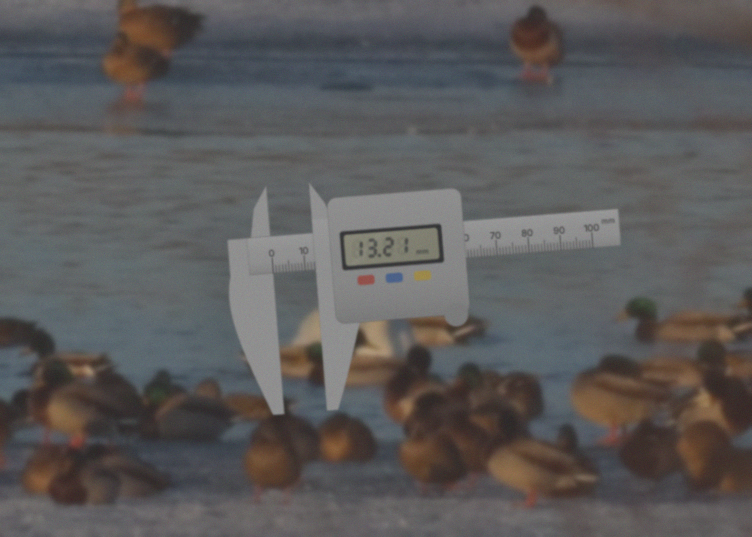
13.21; mm
